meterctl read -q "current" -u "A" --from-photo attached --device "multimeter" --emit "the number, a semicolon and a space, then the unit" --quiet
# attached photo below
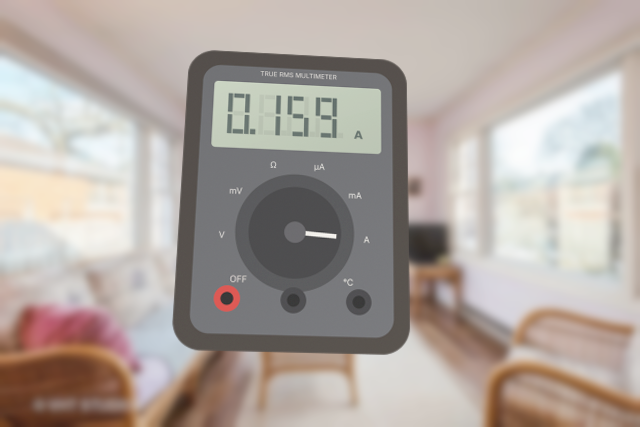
0.159; A
